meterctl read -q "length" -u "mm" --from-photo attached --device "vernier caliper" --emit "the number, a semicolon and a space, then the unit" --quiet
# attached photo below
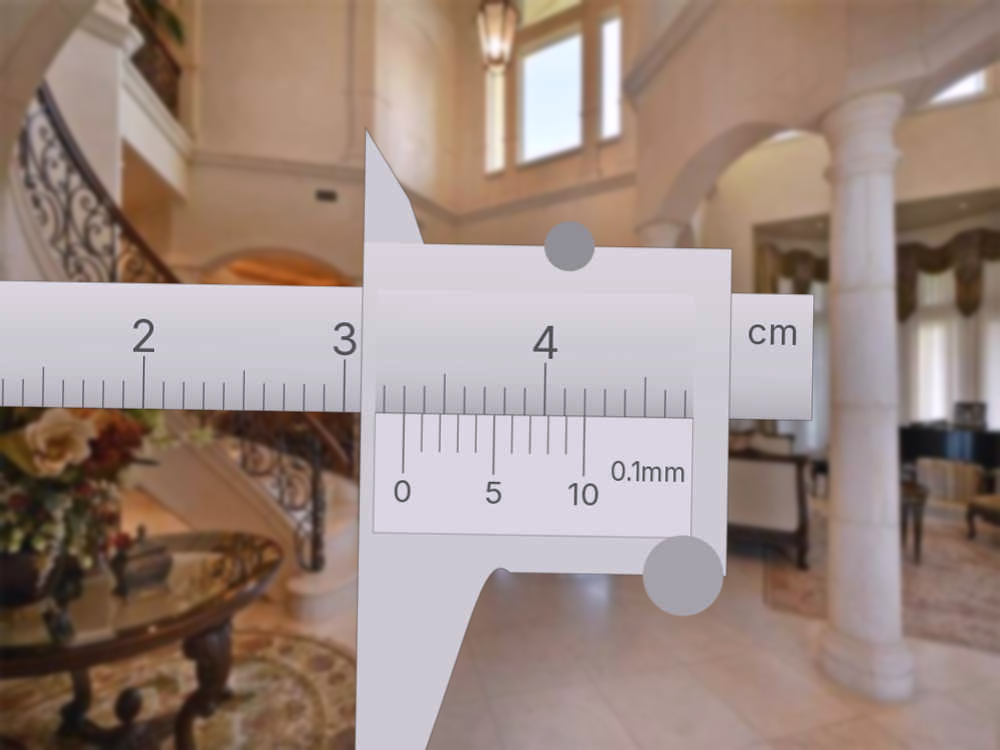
33.0; mm
